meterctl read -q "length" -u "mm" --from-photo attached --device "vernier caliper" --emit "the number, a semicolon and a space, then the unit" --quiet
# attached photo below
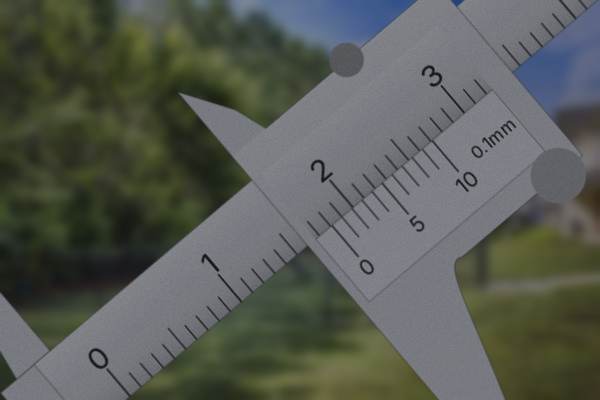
18.1; mm
